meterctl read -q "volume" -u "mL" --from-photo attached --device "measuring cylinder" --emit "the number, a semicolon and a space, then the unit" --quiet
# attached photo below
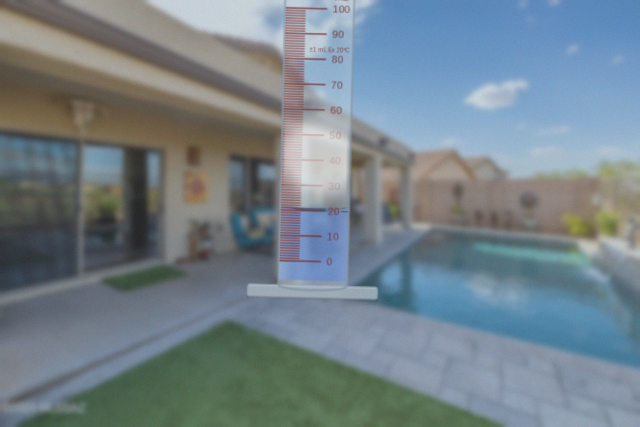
20; mL
